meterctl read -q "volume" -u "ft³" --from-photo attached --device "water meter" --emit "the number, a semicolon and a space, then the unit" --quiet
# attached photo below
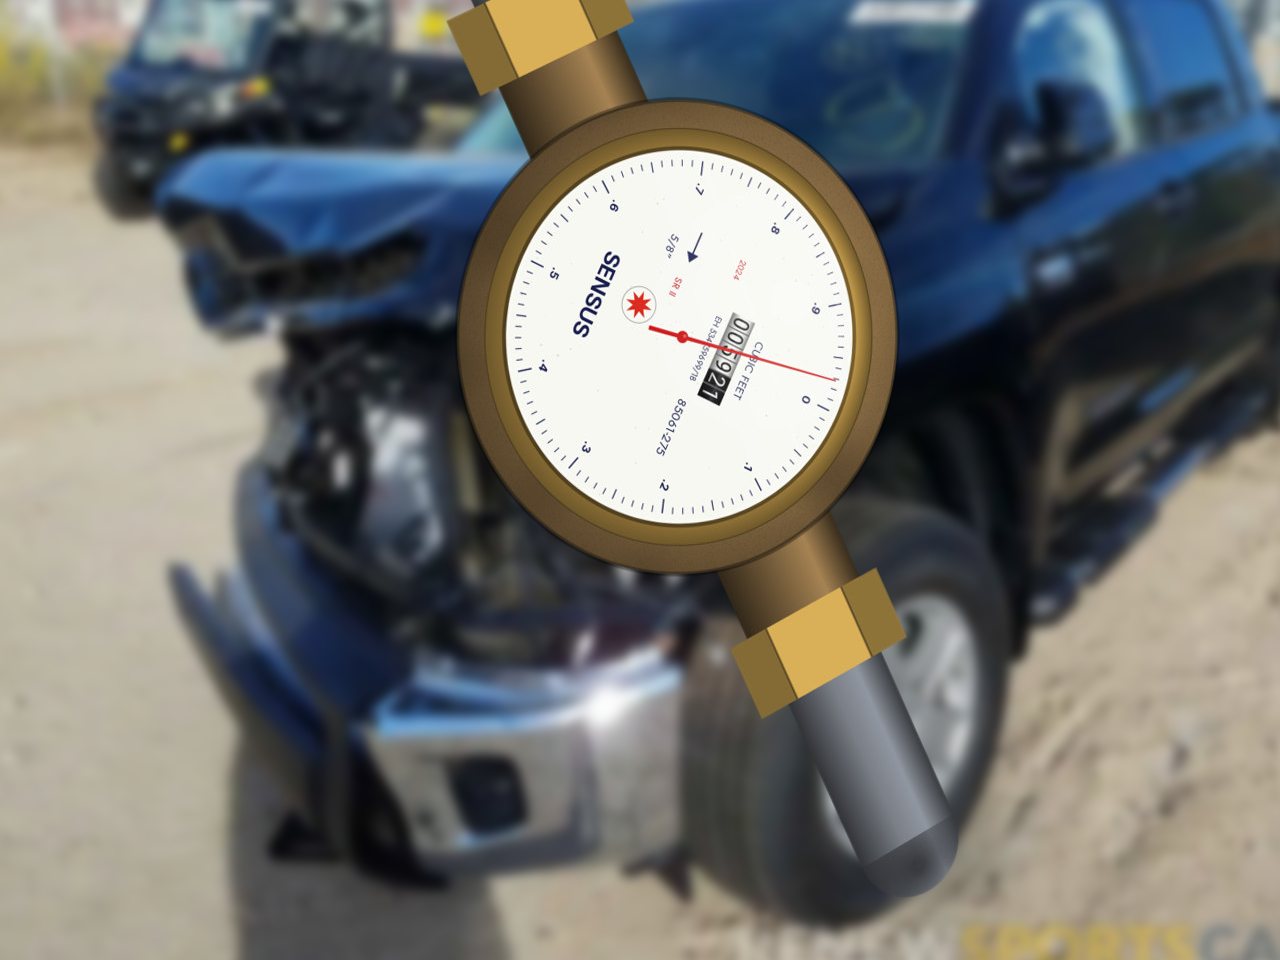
5920.97; ft³
